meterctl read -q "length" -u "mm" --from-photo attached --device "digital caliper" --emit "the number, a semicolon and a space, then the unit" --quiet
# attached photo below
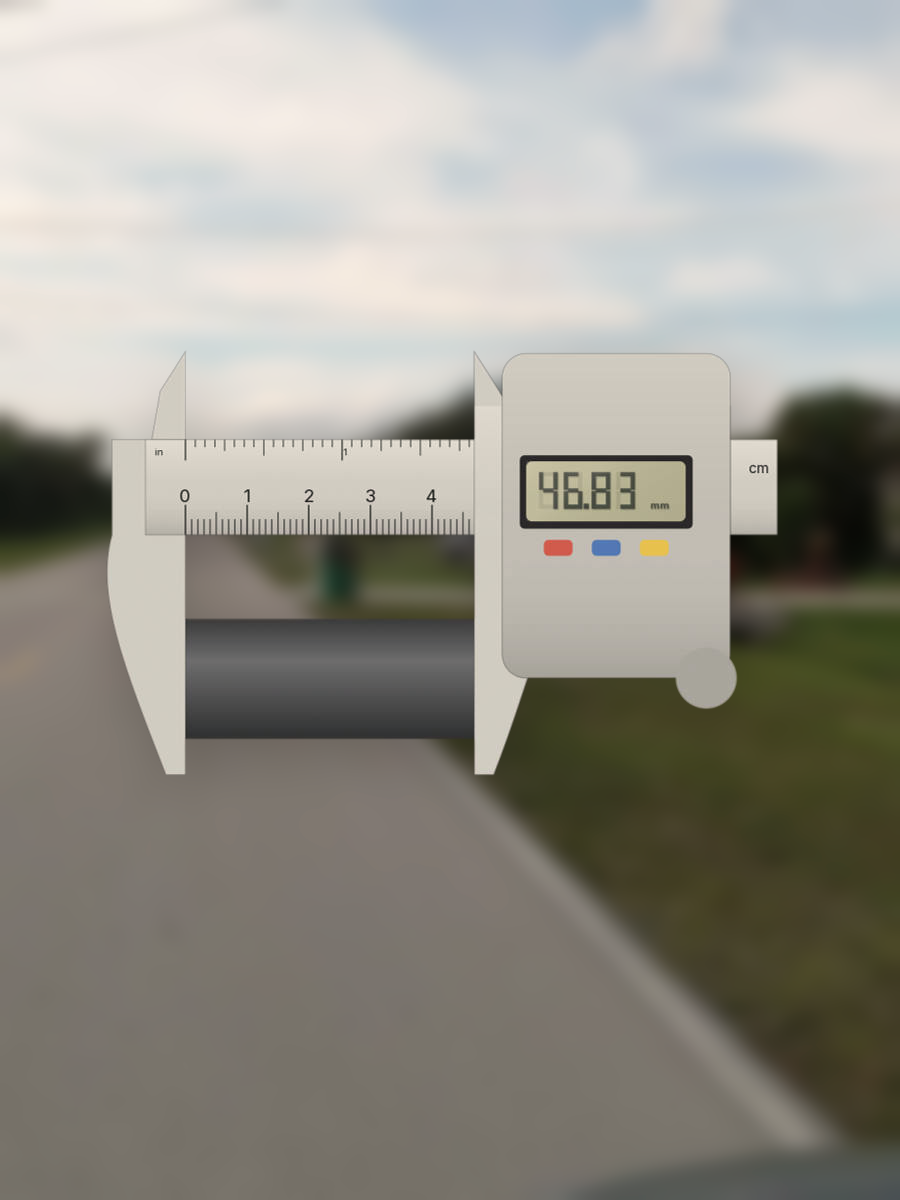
46.83; mm
